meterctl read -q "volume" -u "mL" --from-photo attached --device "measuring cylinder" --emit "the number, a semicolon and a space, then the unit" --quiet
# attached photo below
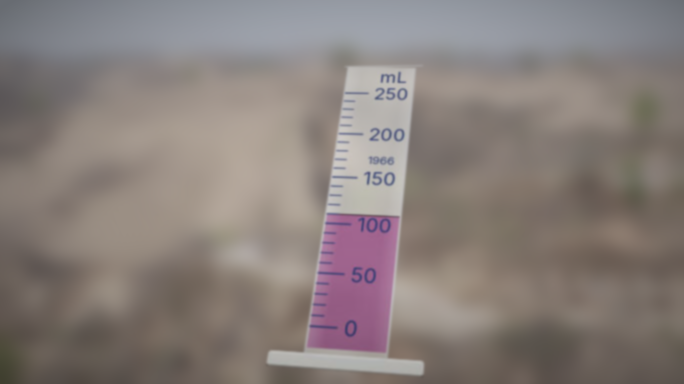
110; mL
